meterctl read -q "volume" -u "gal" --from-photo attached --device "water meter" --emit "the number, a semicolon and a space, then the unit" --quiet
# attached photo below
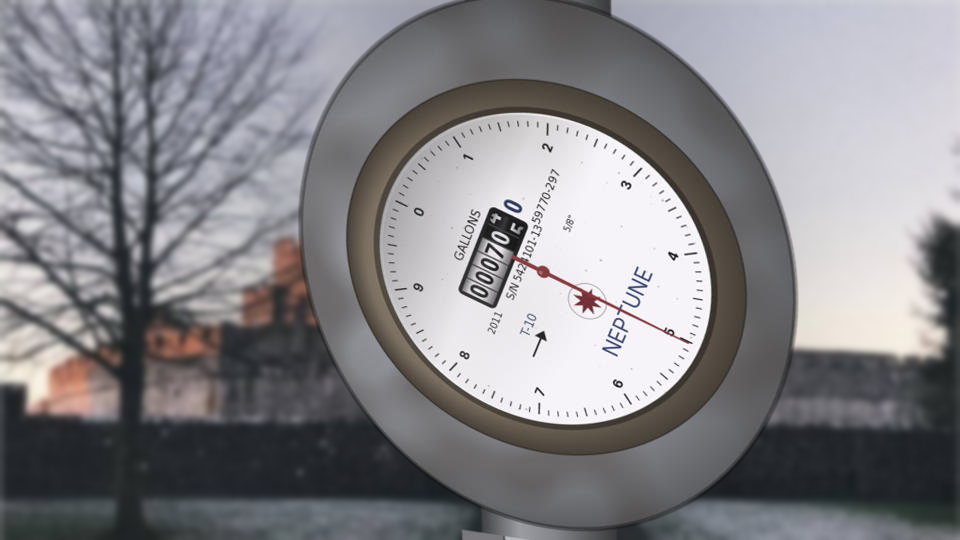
7045.0; gal
